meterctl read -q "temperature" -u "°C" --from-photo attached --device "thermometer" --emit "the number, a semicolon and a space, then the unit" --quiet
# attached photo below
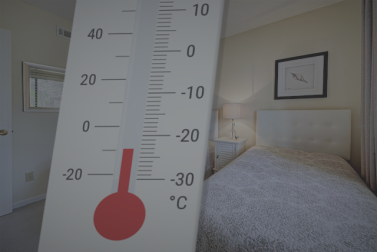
-23; °C
